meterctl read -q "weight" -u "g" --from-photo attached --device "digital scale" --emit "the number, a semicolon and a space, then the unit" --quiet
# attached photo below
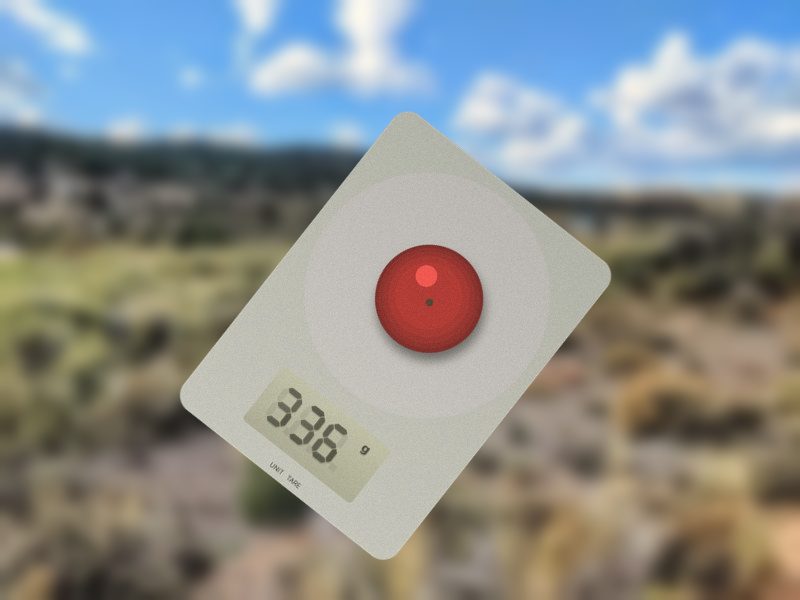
336; g
